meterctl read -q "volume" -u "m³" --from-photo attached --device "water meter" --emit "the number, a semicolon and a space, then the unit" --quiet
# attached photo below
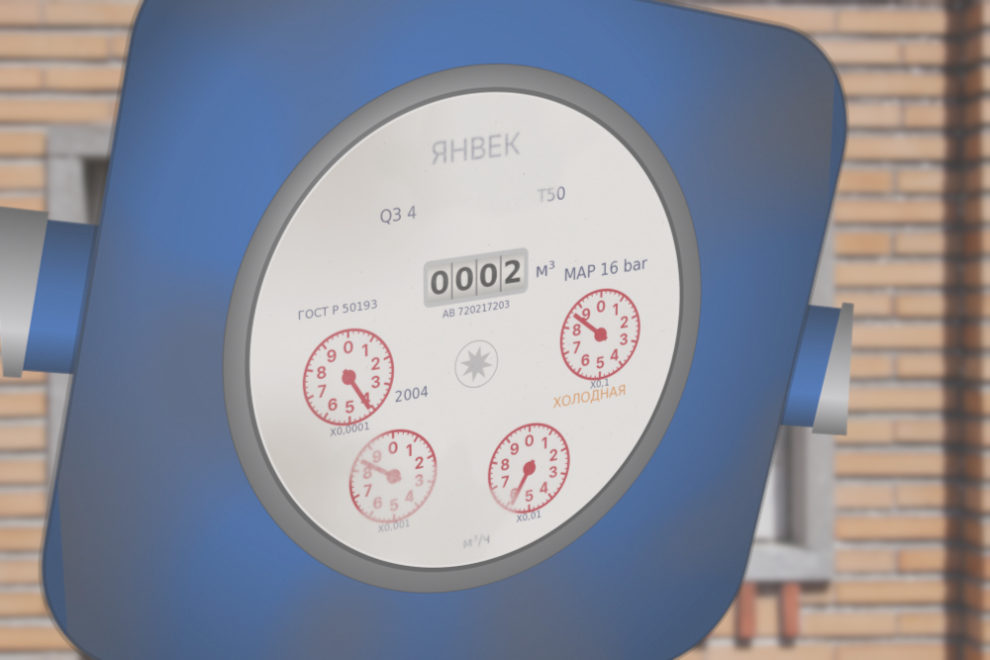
2.8584; m³
